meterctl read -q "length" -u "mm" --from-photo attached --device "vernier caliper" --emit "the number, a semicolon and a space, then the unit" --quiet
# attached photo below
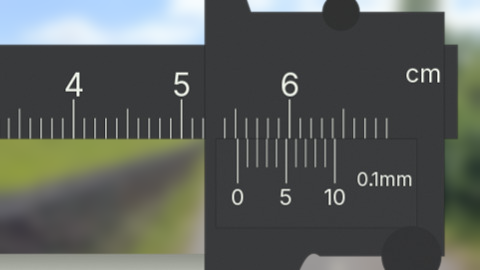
55.2; mm
